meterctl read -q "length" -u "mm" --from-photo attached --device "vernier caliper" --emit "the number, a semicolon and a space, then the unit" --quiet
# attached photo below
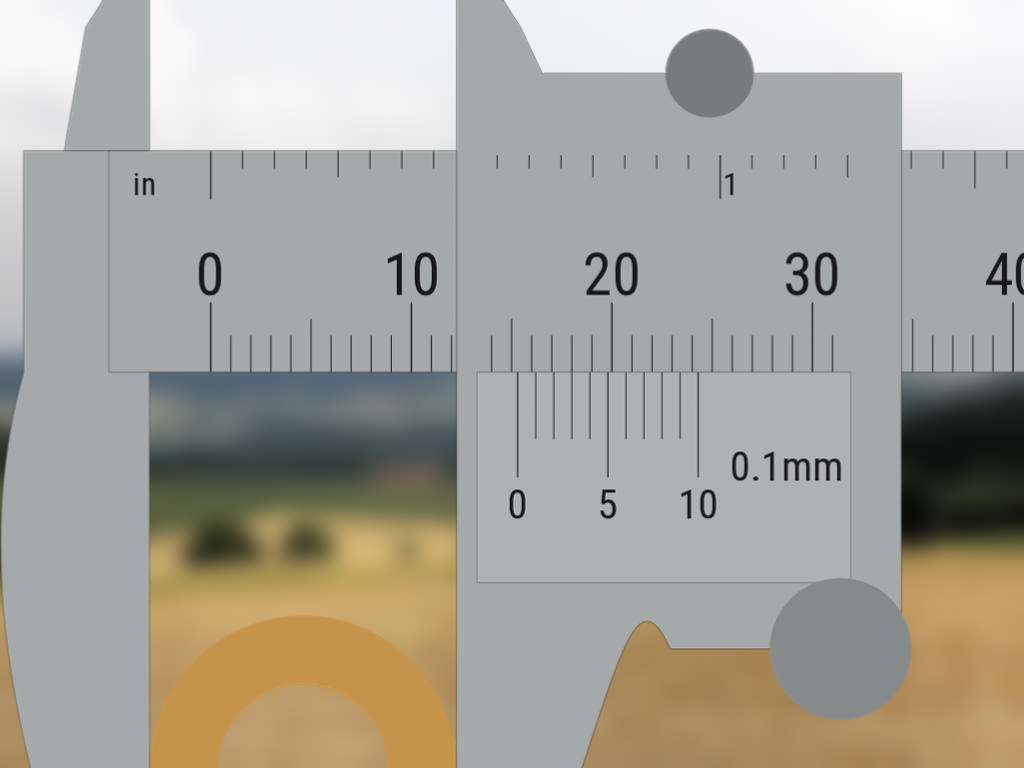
15.3; mm
